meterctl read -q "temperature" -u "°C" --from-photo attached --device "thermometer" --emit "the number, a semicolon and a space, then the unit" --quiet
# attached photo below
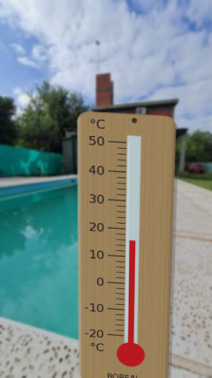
16; °C
